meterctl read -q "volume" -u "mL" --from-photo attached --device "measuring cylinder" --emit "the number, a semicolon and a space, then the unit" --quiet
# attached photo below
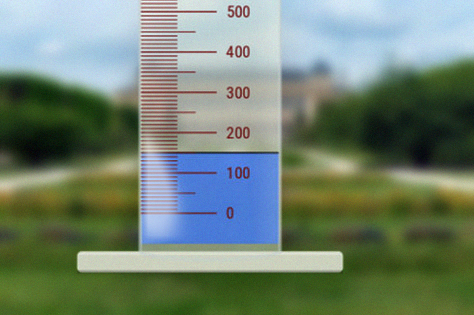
150; mL
